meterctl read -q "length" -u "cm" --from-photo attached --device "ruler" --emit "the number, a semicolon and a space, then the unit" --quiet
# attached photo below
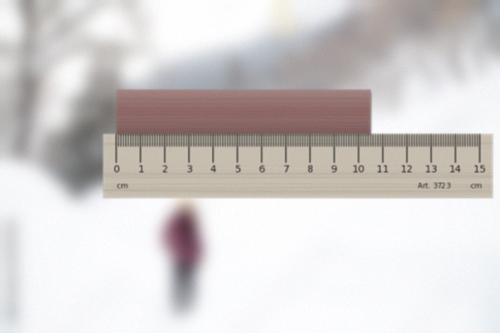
10.5; cm
